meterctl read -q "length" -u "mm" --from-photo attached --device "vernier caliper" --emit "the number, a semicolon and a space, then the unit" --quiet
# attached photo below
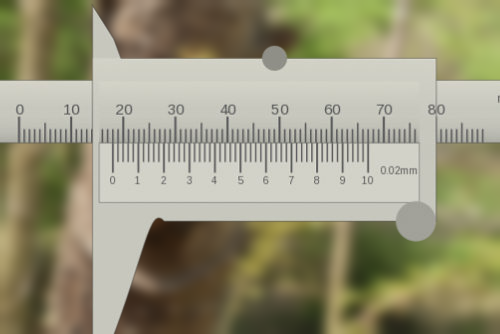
18.0; mm
